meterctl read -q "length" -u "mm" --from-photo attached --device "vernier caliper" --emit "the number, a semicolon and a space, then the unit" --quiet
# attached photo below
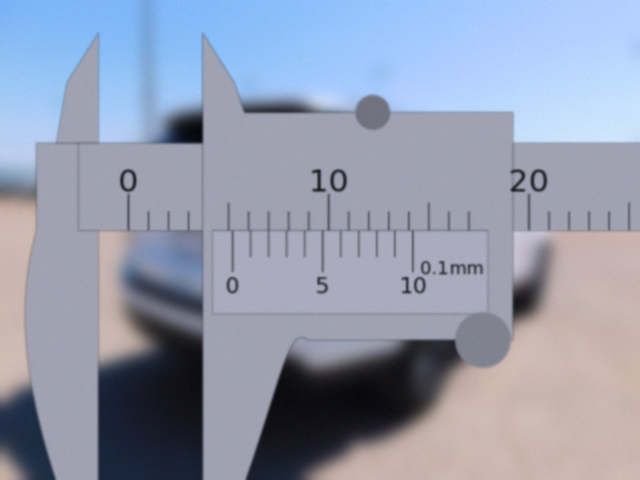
5.2; mm
